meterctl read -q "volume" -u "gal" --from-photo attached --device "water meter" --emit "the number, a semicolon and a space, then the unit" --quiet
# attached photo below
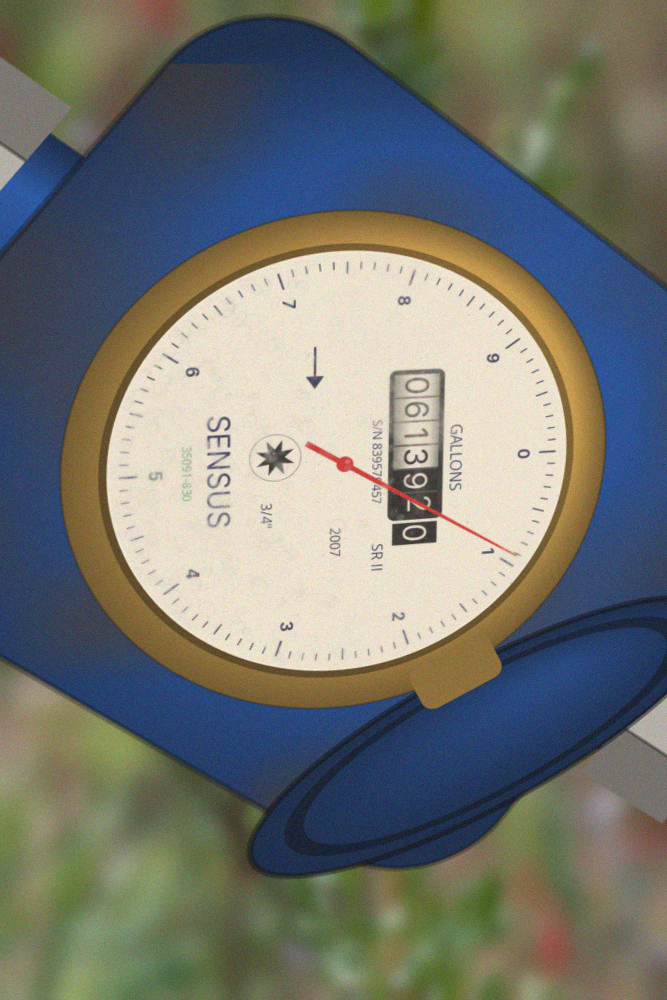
613920.9; gal
